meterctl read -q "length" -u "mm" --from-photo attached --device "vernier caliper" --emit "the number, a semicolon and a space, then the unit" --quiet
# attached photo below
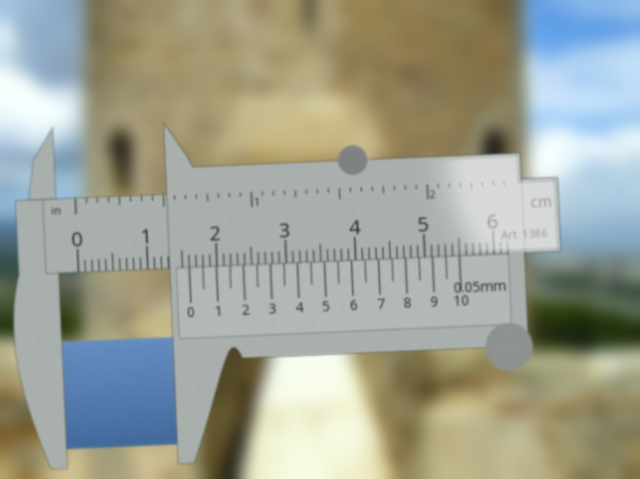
16.0; mm
